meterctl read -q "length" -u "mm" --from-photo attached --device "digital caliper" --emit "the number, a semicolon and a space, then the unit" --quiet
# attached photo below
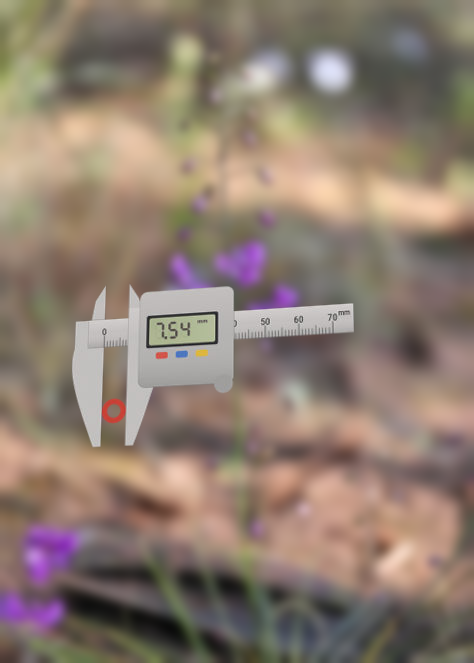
7.54; mm
